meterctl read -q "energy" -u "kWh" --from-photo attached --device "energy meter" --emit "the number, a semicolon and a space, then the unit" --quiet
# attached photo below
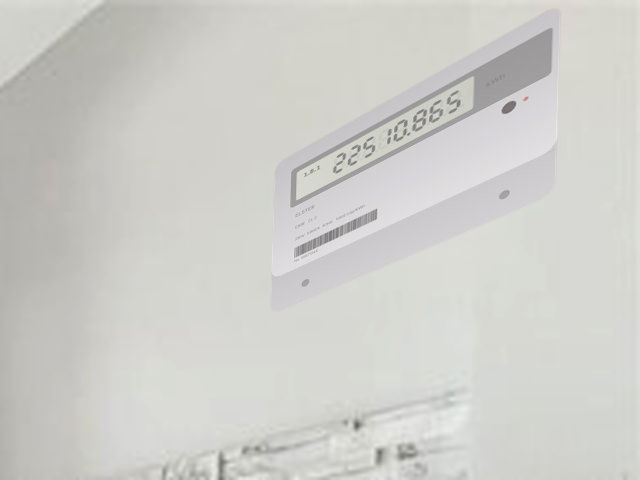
22510.865; kWh
